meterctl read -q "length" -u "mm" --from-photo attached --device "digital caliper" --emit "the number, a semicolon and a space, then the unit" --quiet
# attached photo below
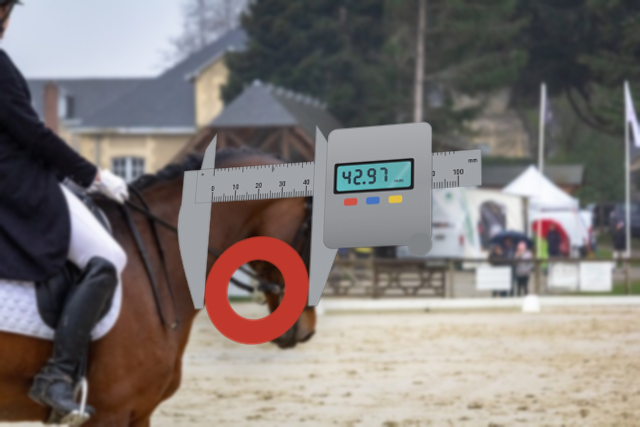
42.97; mm
